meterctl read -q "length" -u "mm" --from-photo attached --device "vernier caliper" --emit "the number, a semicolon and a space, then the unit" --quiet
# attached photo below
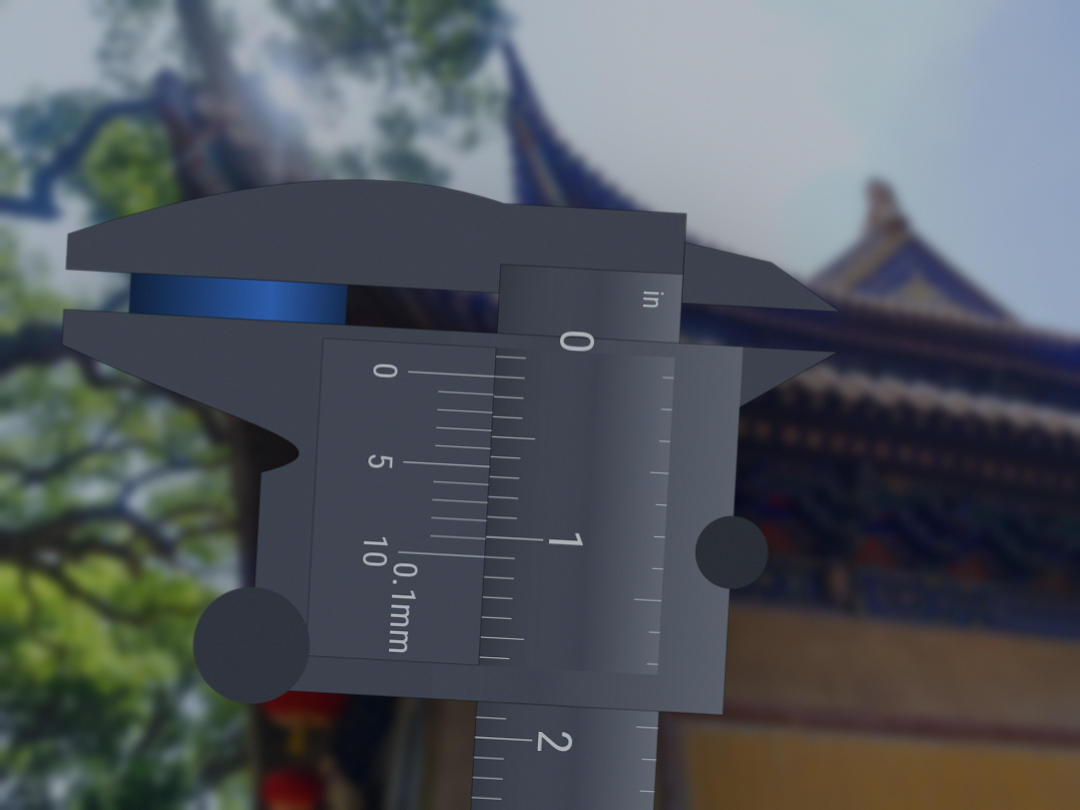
2.0; mm
